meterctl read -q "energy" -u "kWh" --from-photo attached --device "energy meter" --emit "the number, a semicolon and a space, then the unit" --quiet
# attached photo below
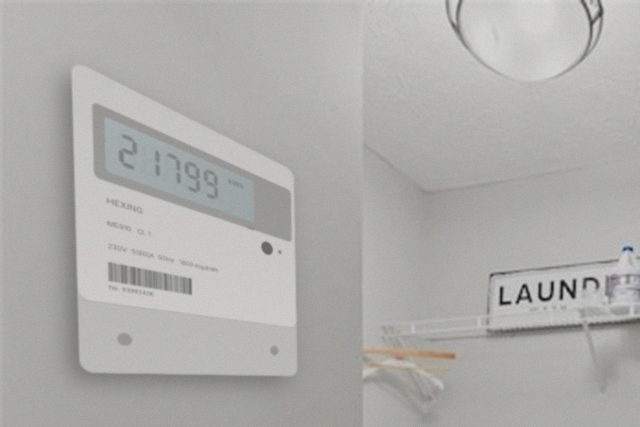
21799; kWh
